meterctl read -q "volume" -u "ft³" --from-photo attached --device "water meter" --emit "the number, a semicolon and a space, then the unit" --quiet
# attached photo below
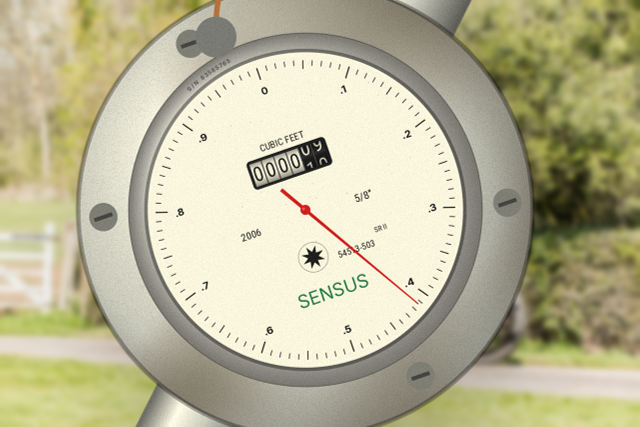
9.41; ft³
